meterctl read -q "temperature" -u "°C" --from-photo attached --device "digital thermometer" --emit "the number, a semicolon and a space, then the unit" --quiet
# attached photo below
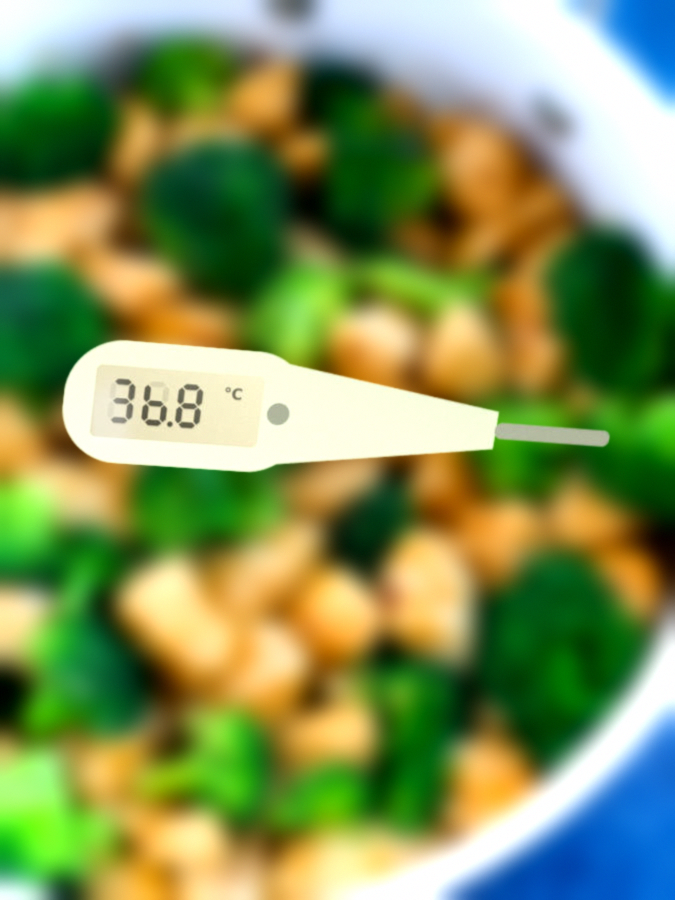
36.8; °C
